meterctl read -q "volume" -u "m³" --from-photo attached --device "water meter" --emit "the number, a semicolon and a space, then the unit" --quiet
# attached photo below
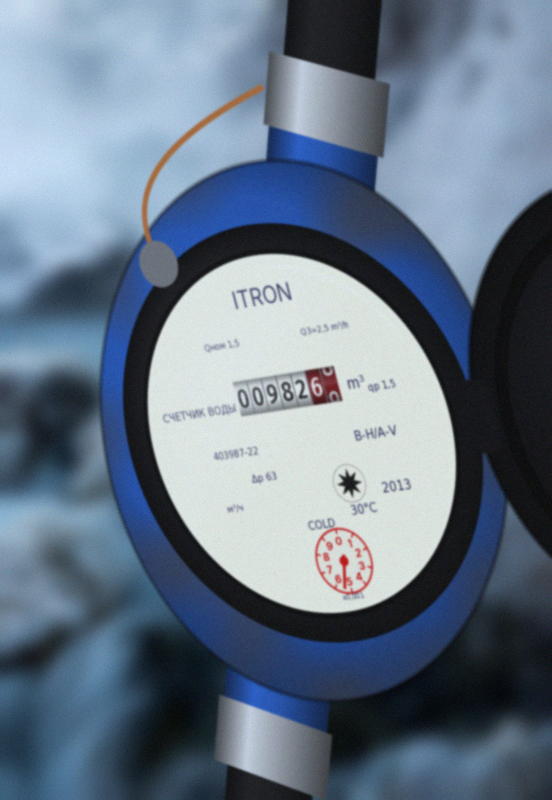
982.685; m³
